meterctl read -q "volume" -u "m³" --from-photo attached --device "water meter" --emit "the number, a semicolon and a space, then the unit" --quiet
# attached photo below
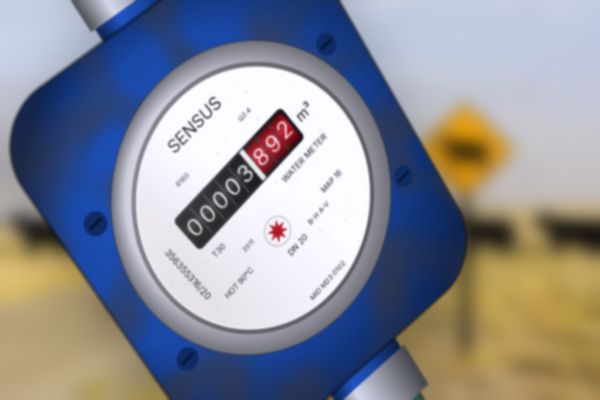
3.892; m³
